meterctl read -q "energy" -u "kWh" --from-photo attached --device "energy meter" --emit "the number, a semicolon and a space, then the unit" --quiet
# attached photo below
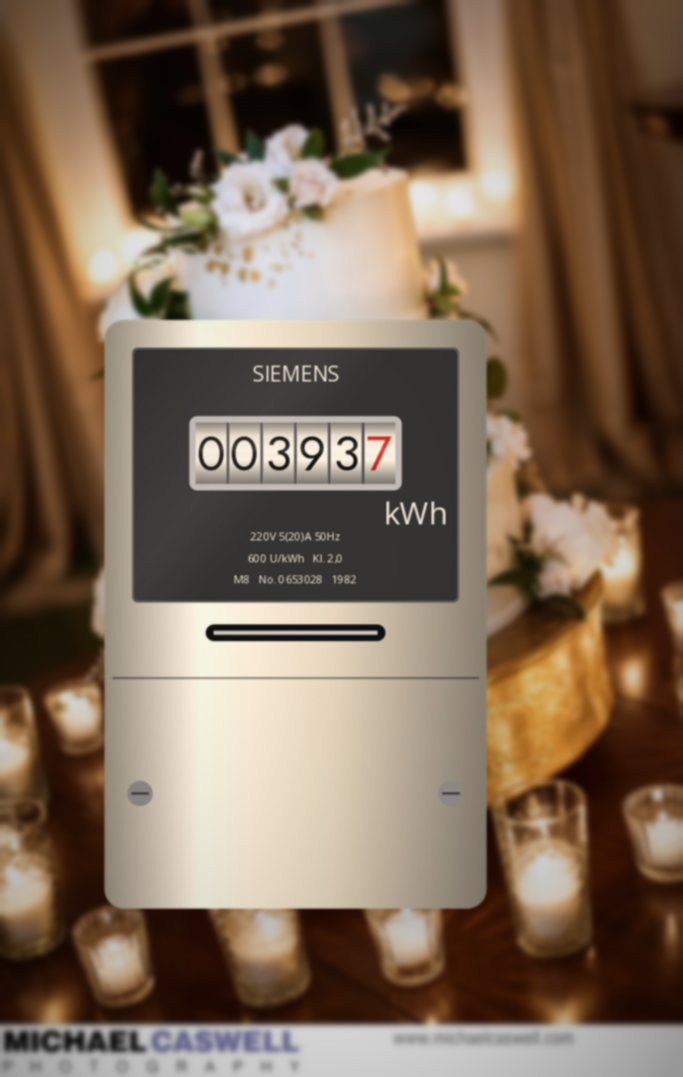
393.7; kWh
